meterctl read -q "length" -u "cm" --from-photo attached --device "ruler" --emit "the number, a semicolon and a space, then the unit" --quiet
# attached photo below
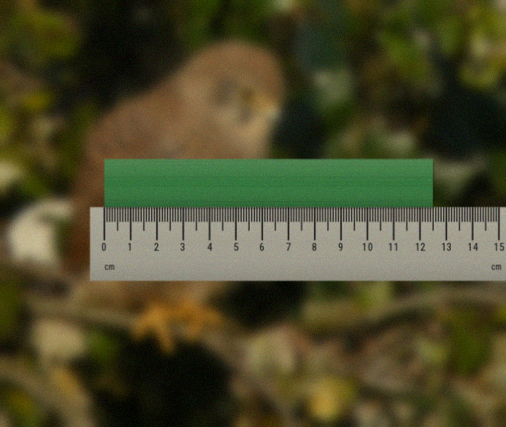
12.5; cm
